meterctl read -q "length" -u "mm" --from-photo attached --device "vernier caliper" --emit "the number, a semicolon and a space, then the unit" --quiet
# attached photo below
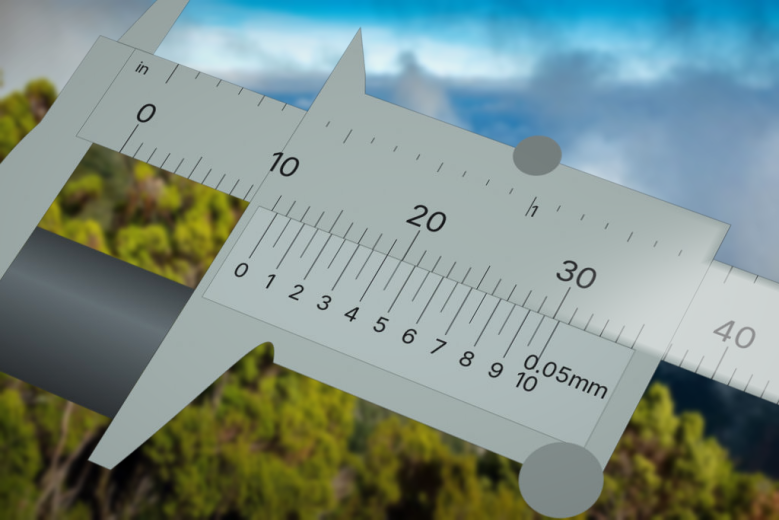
11.4; mm
